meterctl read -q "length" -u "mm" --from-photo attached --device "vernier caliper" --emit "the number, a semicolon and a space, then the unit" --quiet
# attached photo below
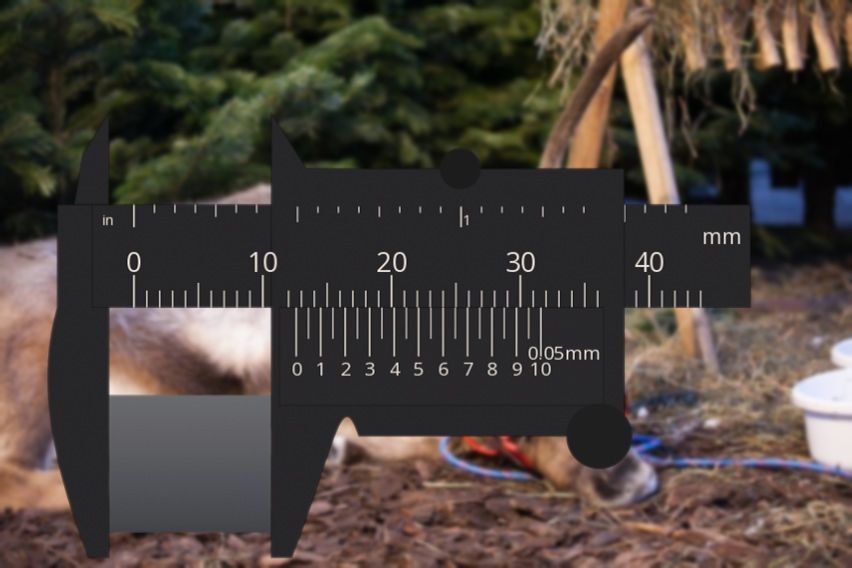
12.6; mm
